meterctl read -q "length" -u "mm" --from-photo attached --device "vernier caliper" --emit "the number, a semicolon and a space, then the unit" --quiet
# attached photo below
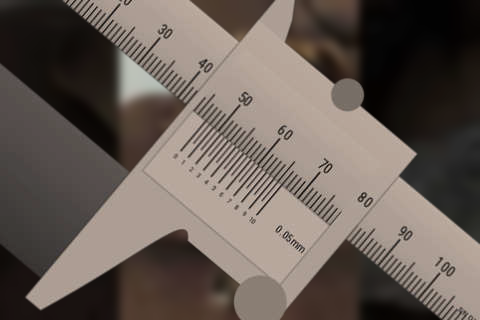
47.0; mm
